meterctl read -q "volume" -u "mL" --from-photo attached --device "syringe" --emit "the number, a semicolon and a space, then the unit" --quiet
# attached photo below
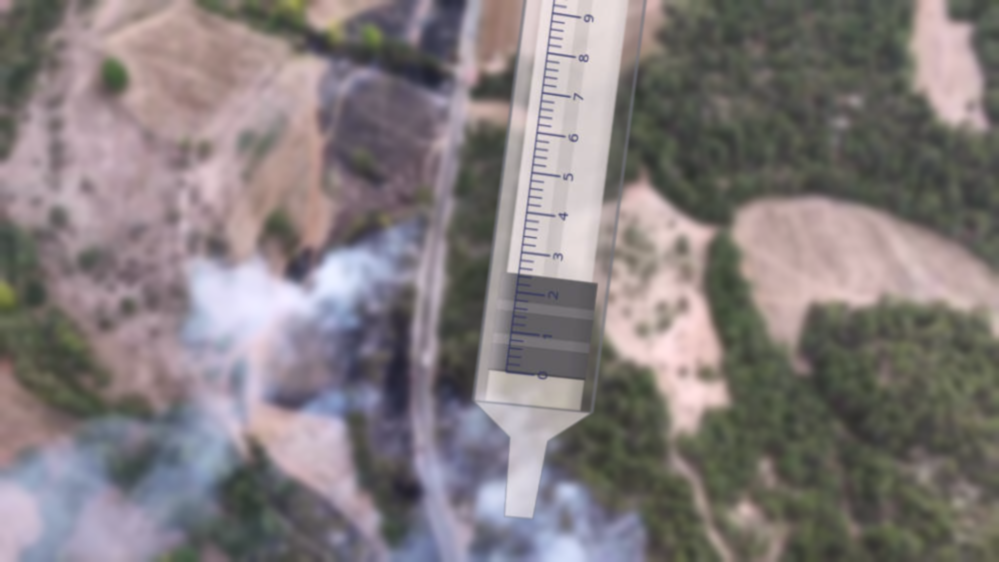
0; mL
